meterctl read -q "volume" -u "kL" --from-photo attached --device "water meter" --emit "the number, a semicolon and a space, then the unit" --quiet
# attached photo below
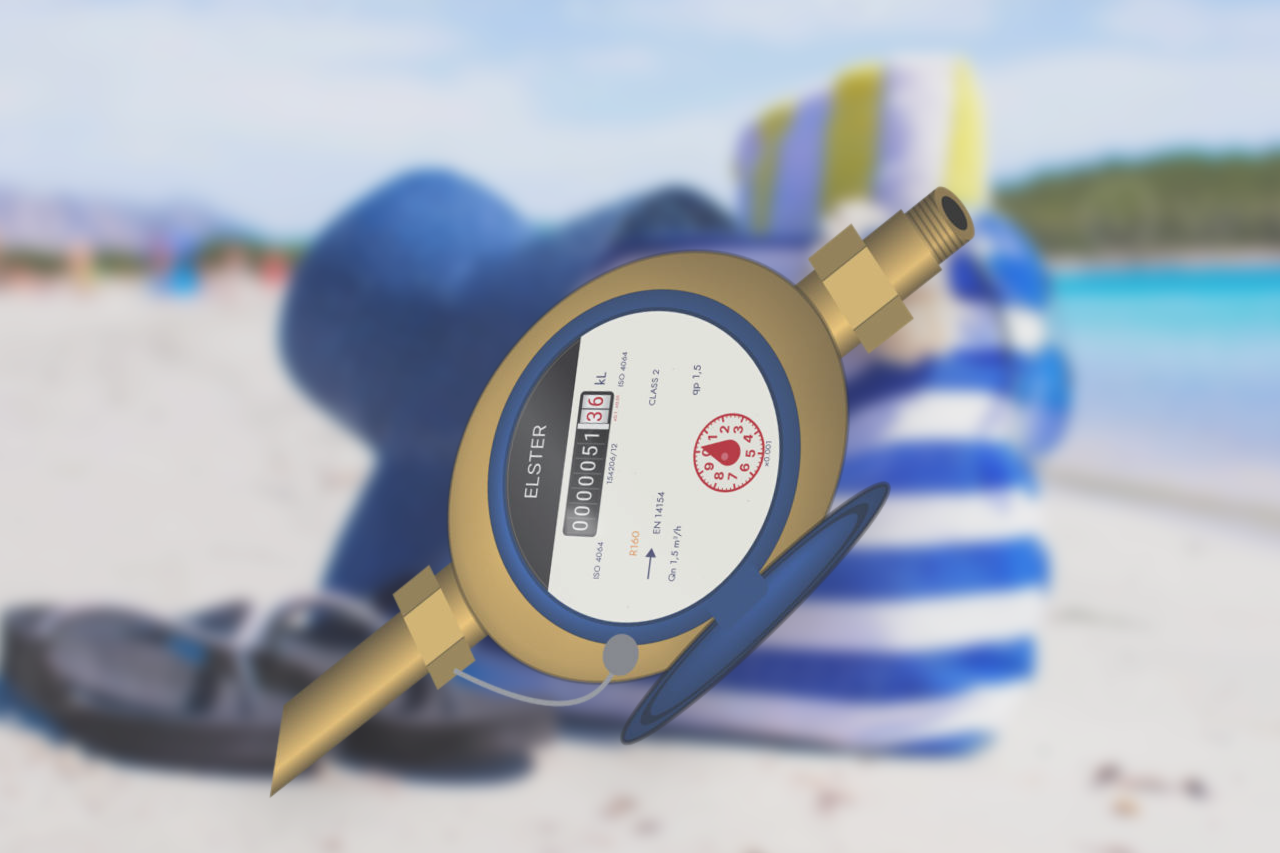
51.360; kL
